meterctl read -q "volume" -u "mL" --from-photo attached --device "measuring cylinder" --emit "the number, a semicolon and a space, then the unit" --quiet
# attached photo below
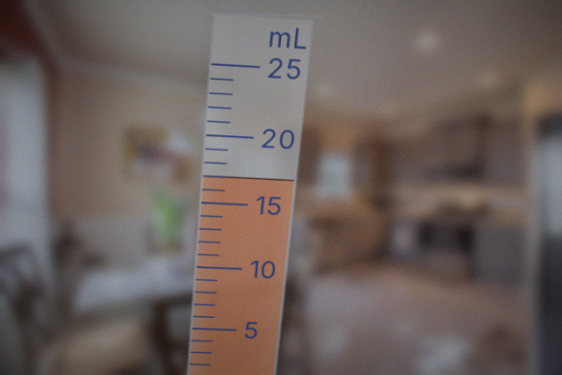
17; mL
